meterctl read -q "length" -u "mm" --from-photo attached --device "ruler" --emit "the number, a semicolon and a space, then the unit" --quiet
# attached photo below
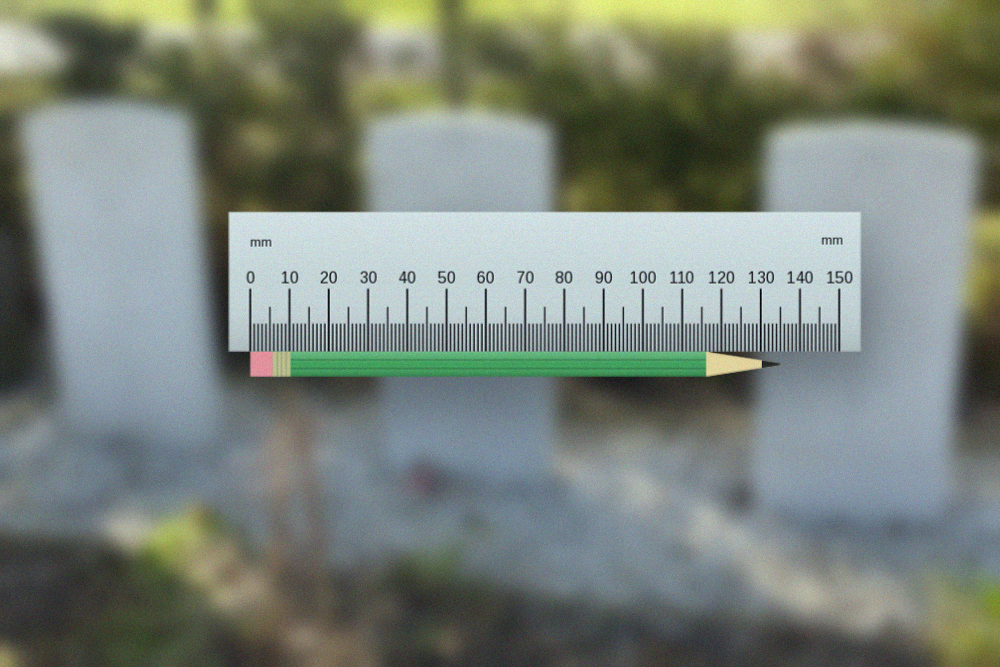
135; mm
